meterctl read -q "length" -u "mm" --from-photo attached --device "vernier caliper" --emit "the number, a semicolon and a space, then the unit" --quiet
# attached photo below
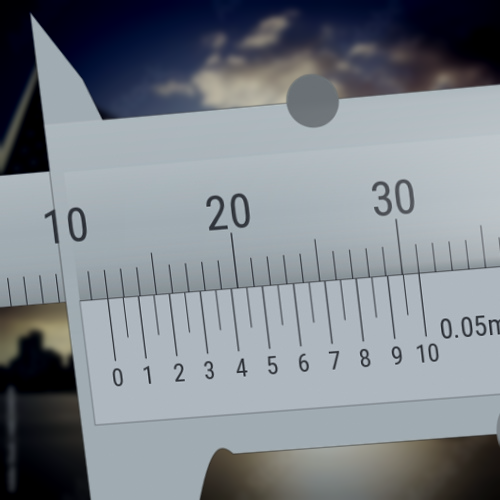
12.0; mm
